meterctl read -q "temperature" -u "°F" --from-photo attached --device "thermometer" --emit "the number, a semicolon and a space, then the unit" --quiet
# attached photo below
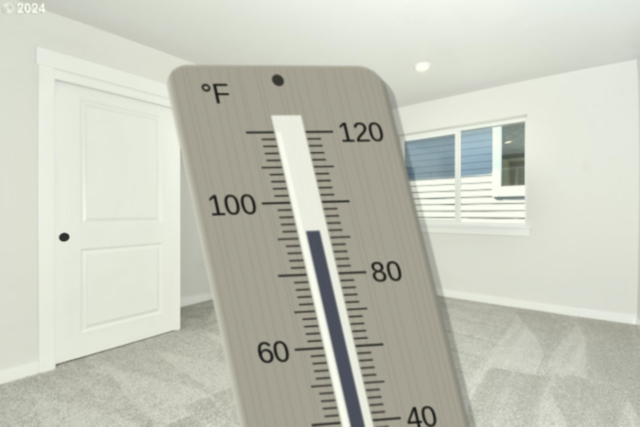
92; °F
